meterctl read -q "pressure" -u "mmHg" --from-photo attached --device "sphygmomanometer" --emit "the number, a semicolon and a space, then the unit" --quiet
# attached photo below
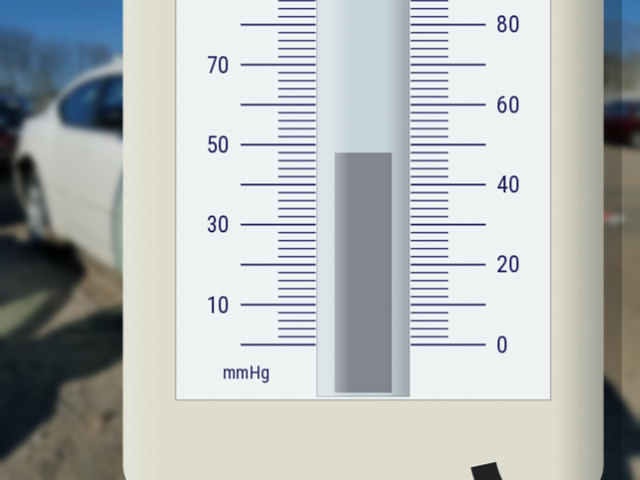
48; mmHg
